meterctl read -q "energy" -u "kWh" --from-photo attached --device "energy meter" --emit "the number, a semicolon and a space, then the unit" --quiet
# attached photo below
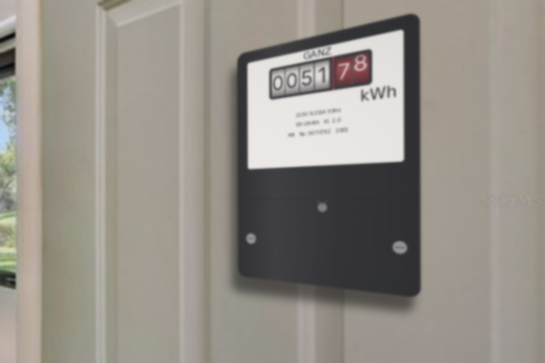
51.78; kWh
